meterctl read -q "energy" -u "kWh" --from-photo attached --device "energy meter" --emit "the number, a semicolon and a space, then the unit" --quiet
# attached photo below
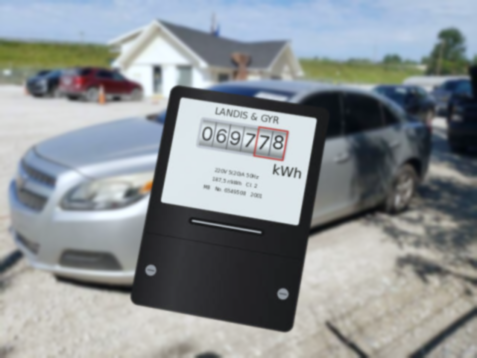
697.78; kWh
